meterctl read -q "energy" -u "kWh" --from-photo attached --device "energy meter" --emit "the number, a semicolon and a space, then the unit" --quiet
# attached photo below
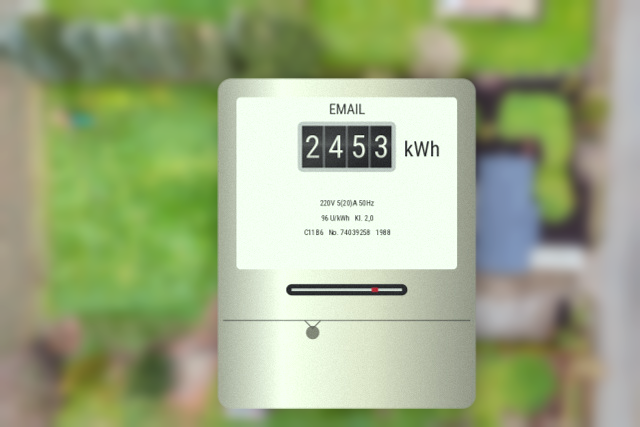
2453; kWh
